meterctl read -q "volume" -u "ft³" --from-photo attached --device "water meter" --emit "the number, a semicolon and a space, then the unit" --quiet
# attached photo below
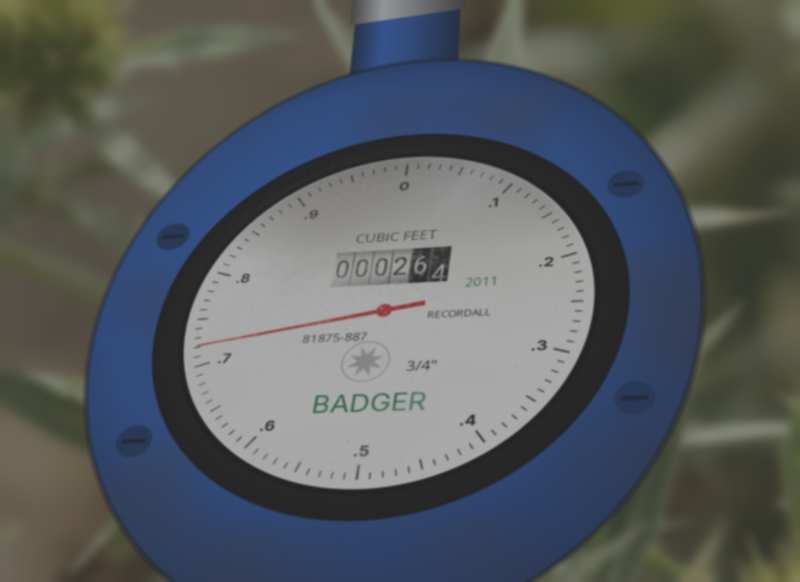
263.72; ft³
